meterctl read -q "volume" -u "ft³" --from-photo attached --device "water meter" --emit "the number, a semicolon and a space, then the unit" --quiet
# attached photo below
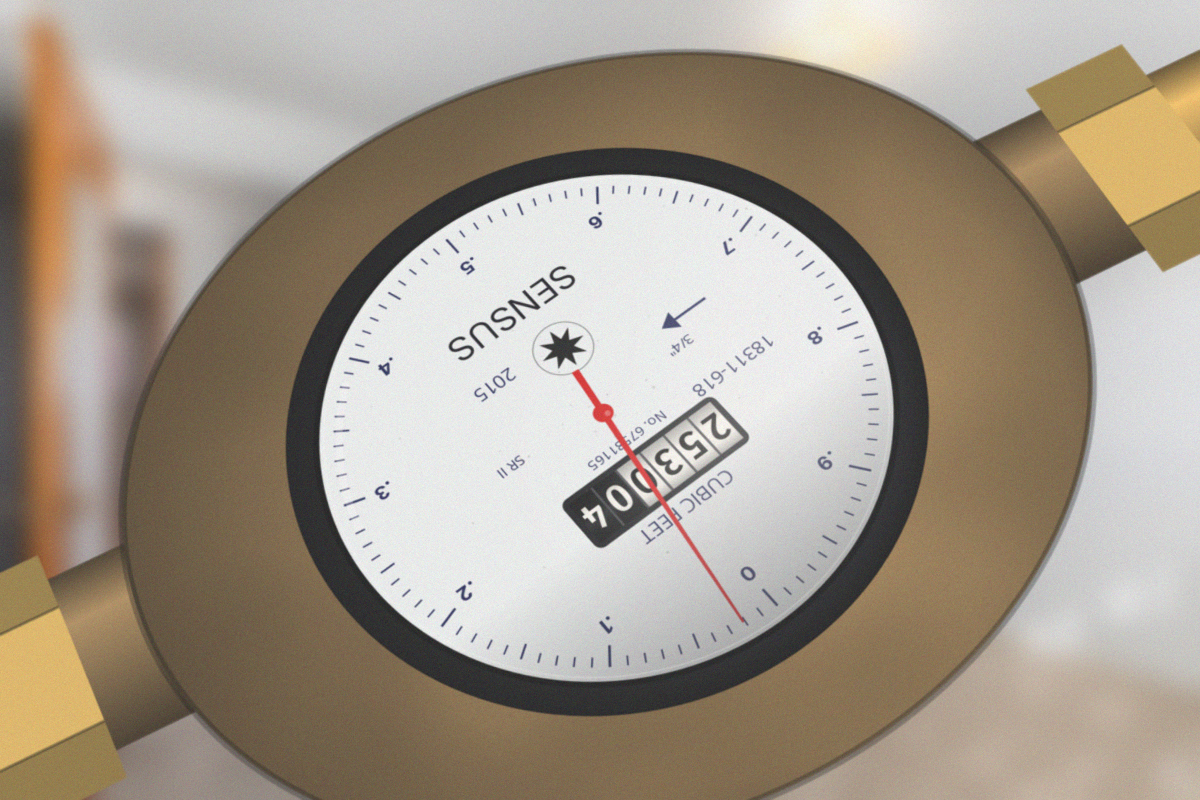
253004.02; ft³
